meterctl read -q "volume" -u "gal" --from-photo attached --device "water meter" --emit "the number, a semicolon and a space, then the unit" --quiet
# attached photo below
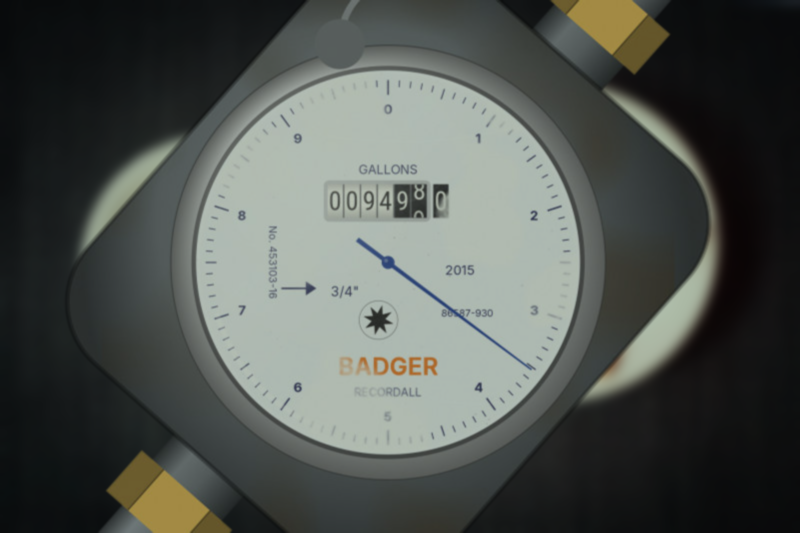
94983.5; gal
